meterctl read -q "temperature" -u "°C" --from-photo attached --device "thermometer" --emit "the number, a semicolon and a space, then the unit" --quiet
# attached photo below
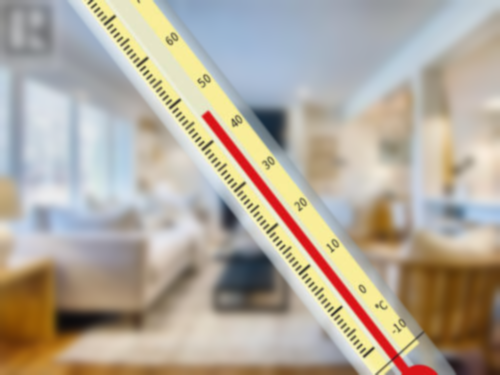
45; °C
